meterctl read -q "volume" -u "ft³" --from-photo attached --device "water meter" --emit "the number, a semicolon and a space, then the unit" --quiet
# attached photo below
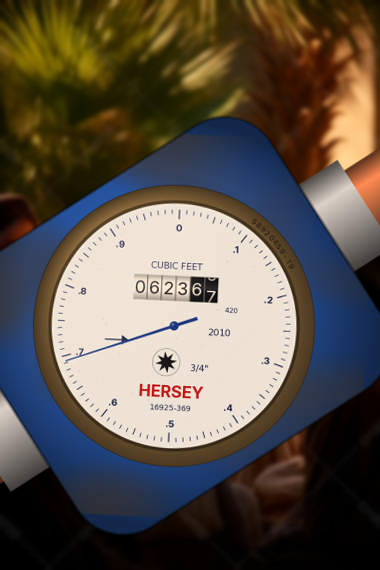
62366.69; ft³
